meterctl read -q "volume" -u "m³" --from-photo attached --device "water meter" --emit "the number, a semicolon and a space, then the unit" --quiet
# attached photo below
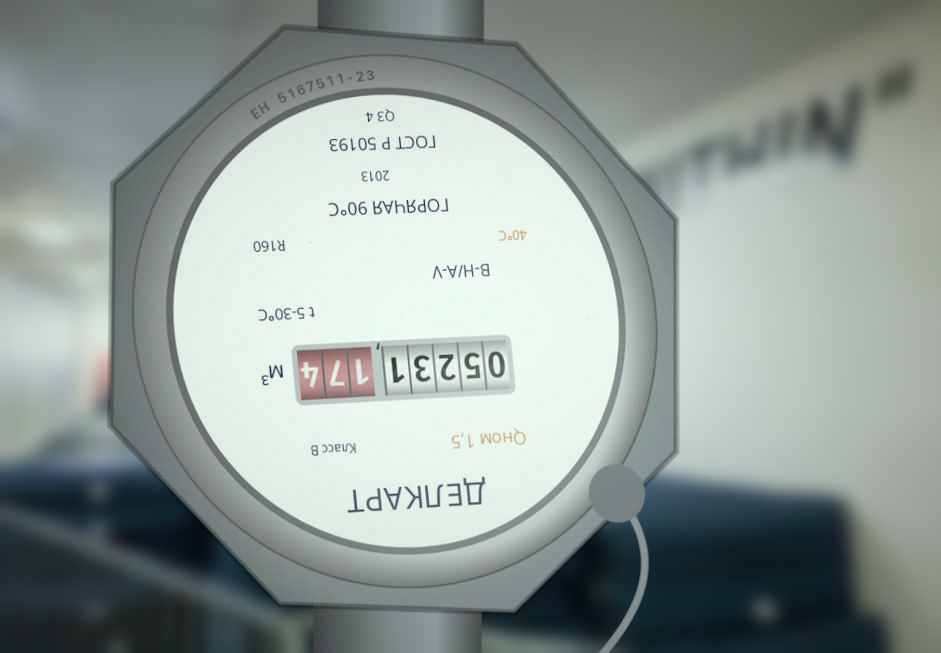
5231.174; m³
